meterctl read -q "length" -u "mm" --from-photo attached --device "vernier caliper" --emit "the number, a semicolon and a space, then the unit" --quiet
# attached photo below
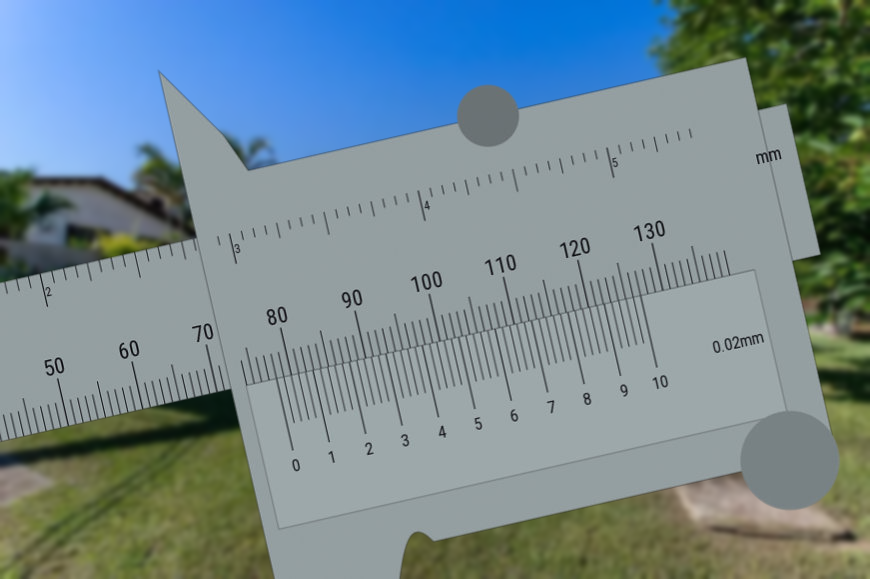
78.0; mm
